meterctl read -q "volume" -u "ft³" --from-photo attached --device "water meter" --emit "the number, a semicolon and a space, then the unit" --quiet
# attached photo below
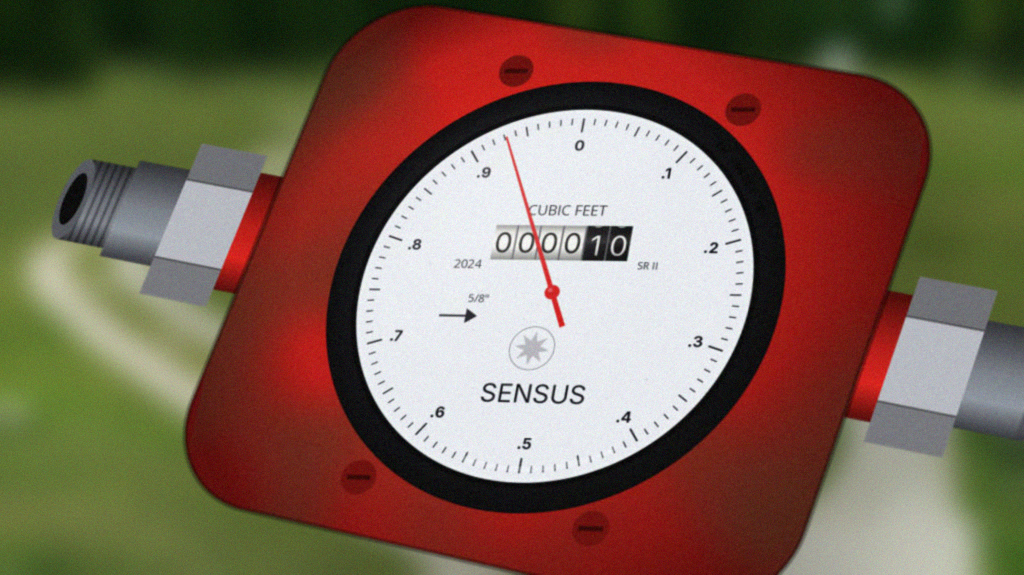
9.93; ft³
